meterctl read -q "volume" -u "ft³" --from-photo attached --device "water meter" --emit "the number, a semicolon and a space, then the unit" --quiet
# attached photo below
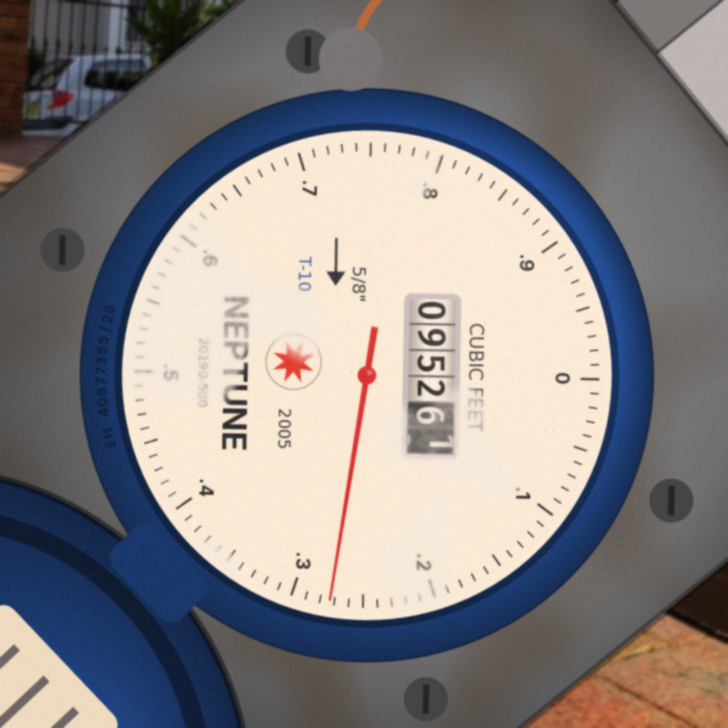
95261.27; ft³
